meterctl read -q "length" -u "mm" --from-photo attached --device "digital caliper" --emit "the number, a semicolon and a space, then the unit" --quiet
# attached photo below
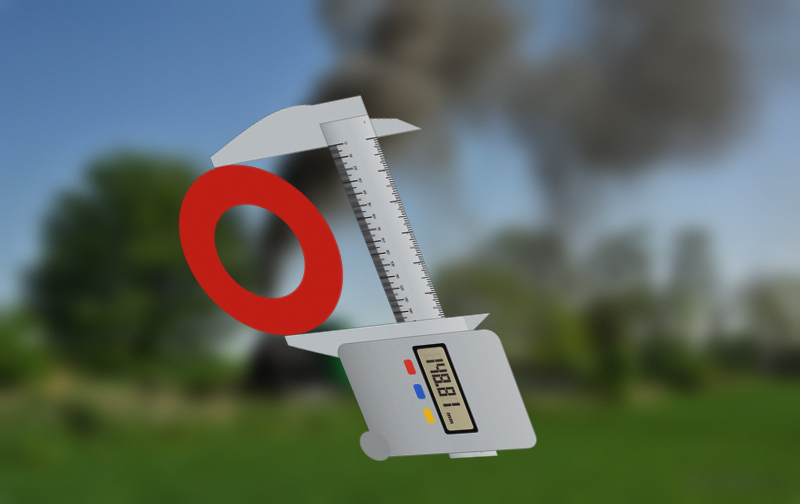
148.81; mm
